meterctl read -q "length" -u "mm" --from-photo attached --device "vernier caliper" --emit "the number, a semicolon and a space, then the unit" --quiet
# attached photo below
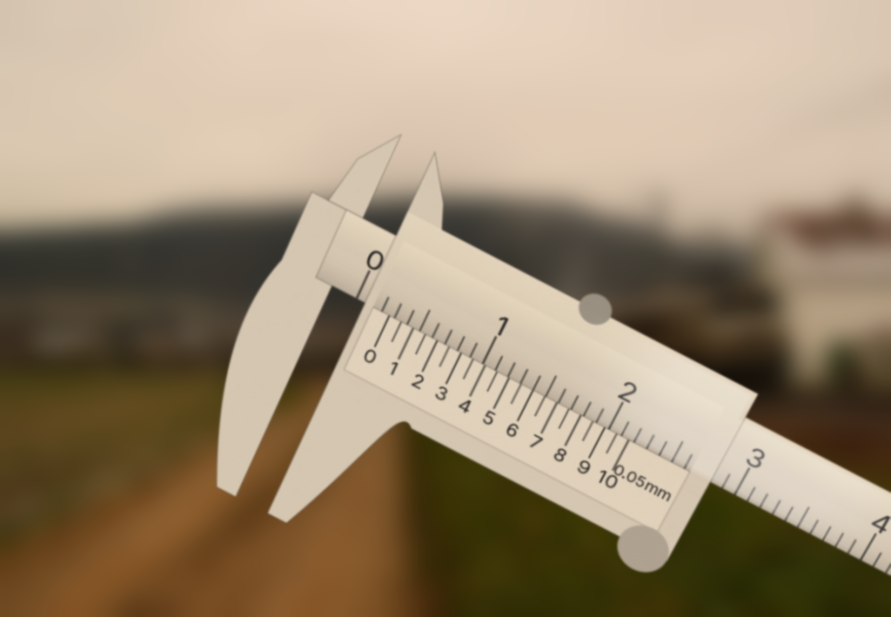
2.6; mm
